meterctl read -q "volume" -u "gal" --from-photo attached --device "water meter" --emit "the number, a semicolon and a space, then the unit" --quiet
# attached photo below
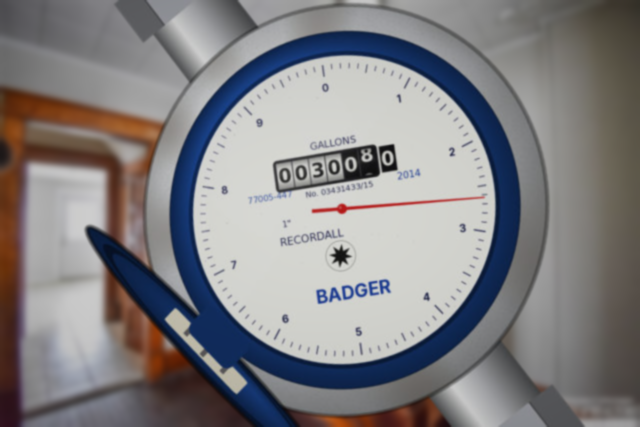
30082.6; gal
